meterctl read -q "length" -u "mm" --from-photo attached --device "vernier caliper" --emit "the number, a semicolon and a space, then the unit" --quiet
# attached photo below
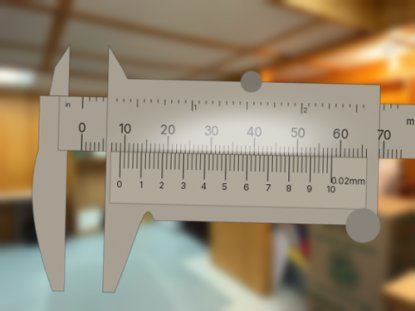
9.0; mm
